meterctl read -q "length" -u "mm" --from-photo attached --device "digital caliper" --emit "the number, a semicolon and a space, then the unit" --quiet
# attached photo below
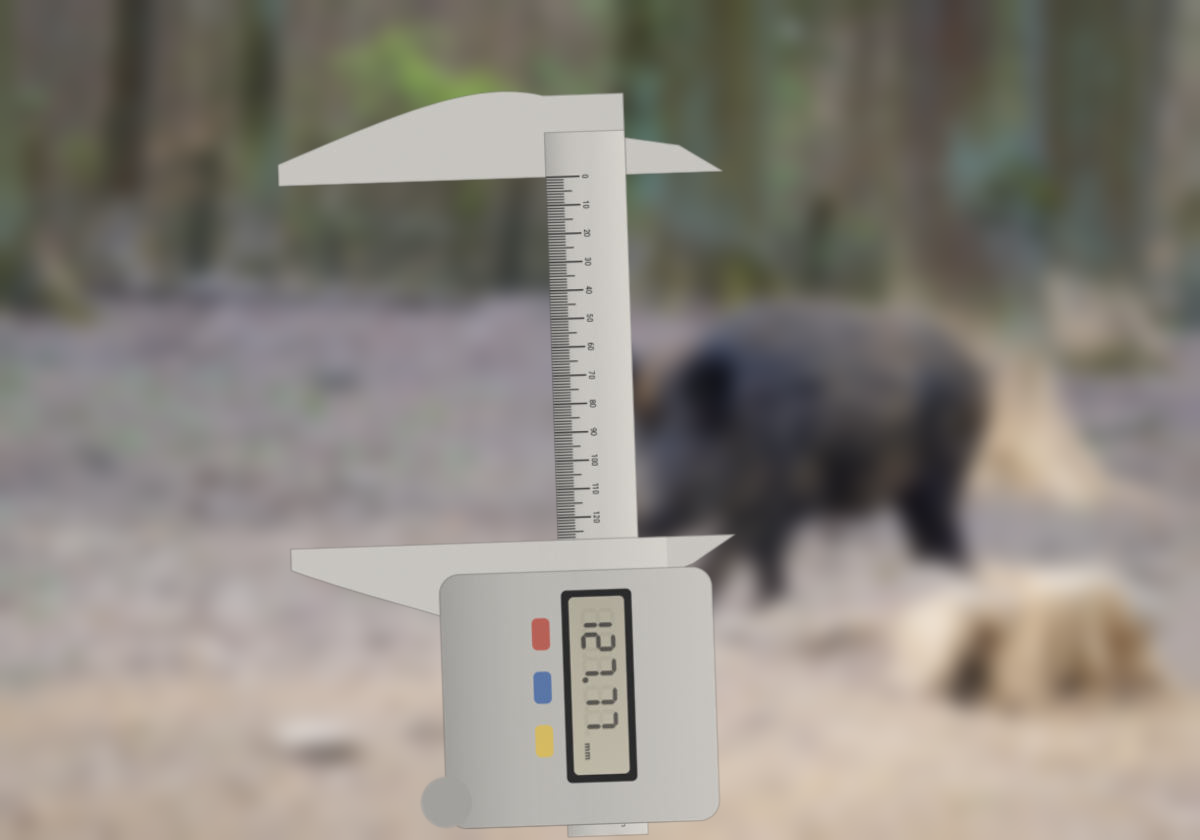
127.77; mm
